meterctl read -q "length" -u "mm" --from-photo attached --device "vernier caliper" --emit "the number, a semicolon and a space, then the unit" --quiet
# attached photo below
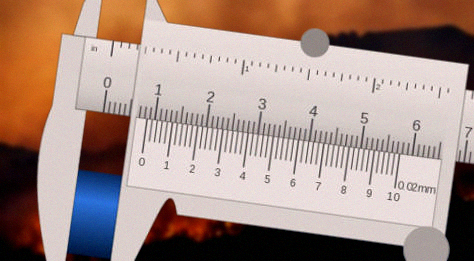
8.5; mm
